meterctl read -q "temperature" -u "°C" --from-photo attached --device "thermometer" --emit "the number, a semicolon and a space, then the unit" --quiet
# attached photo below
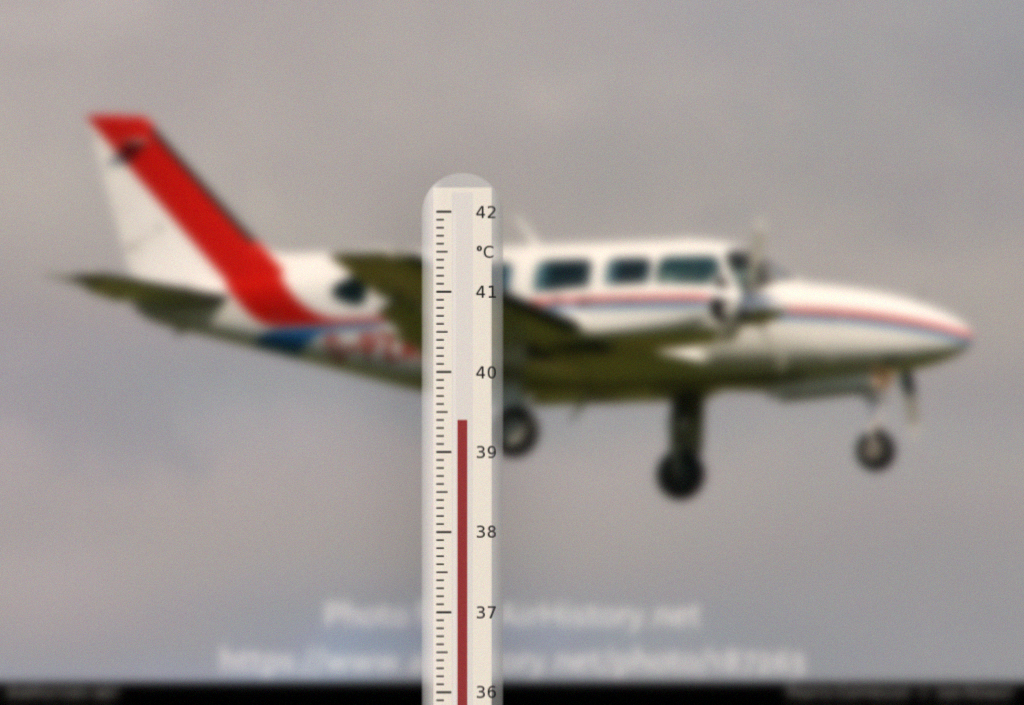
39.4; °C
